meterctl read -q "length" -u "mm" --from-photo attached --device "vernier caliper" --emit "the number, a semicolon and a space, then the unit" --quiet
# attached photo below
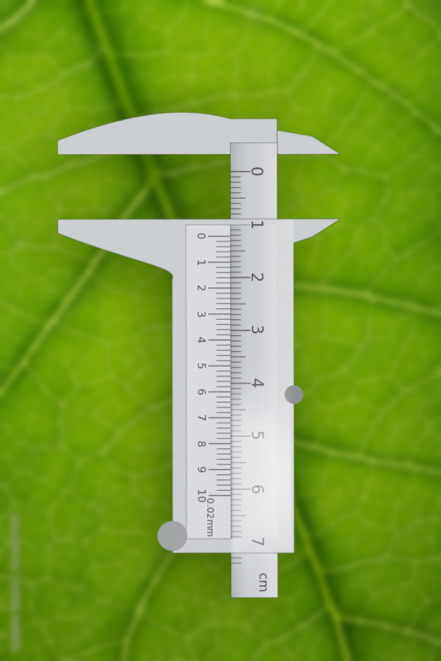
12.2; mm
